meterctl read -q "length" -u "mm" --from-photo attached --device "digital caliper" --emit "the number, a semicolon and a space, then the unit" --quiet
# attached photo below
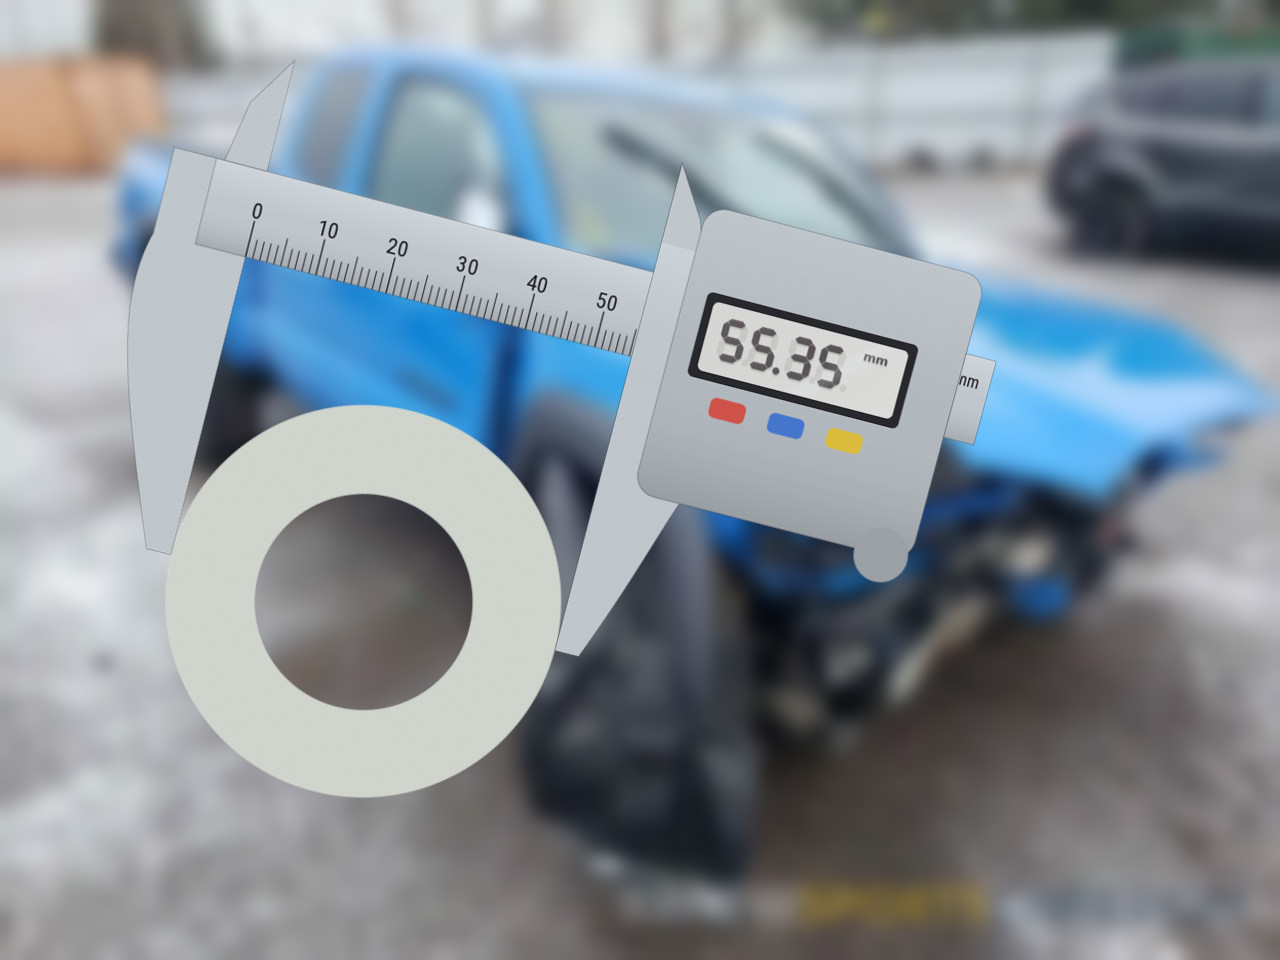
55.35; mm
